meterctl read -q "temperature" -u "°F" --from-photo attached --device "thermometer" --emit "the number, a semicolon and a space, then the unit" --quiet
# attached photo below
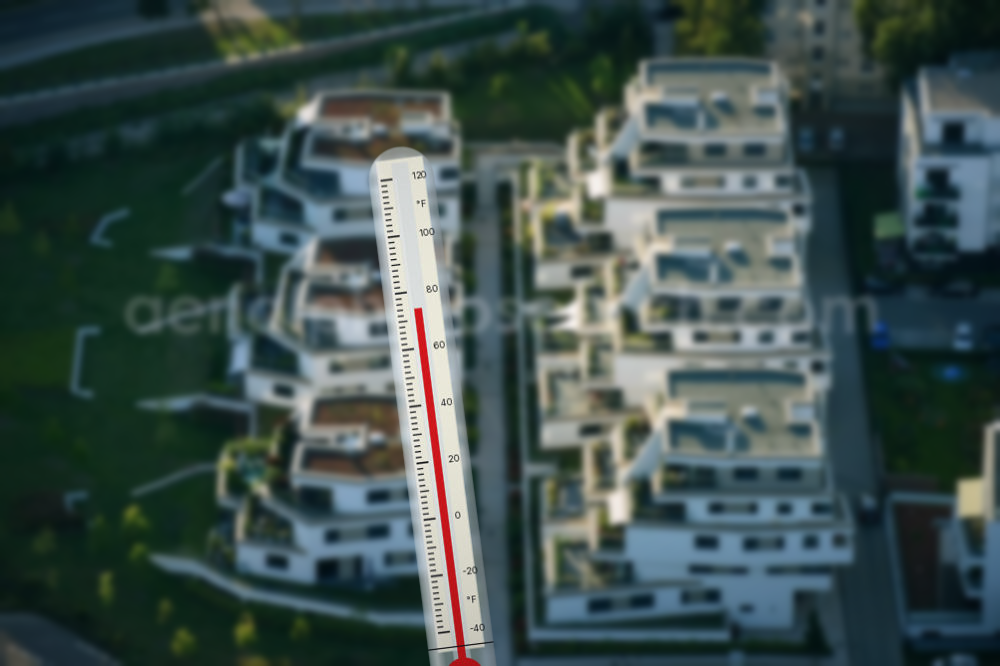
74; °F
